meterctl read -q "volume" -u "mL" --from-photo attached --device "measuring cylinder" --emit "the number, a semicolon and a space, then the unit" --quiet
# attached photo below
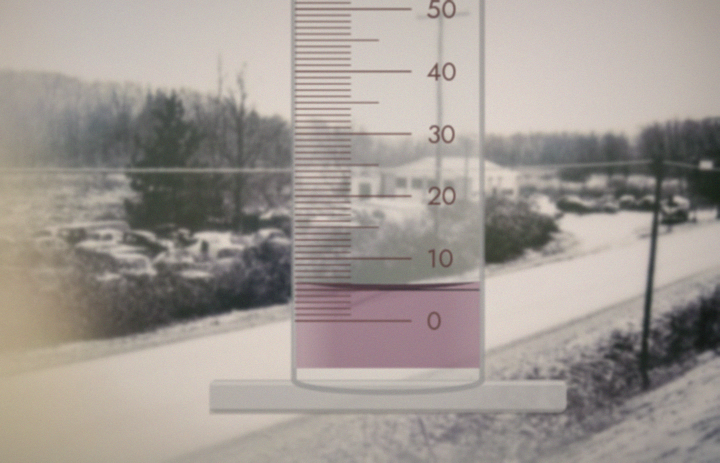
5; mL
